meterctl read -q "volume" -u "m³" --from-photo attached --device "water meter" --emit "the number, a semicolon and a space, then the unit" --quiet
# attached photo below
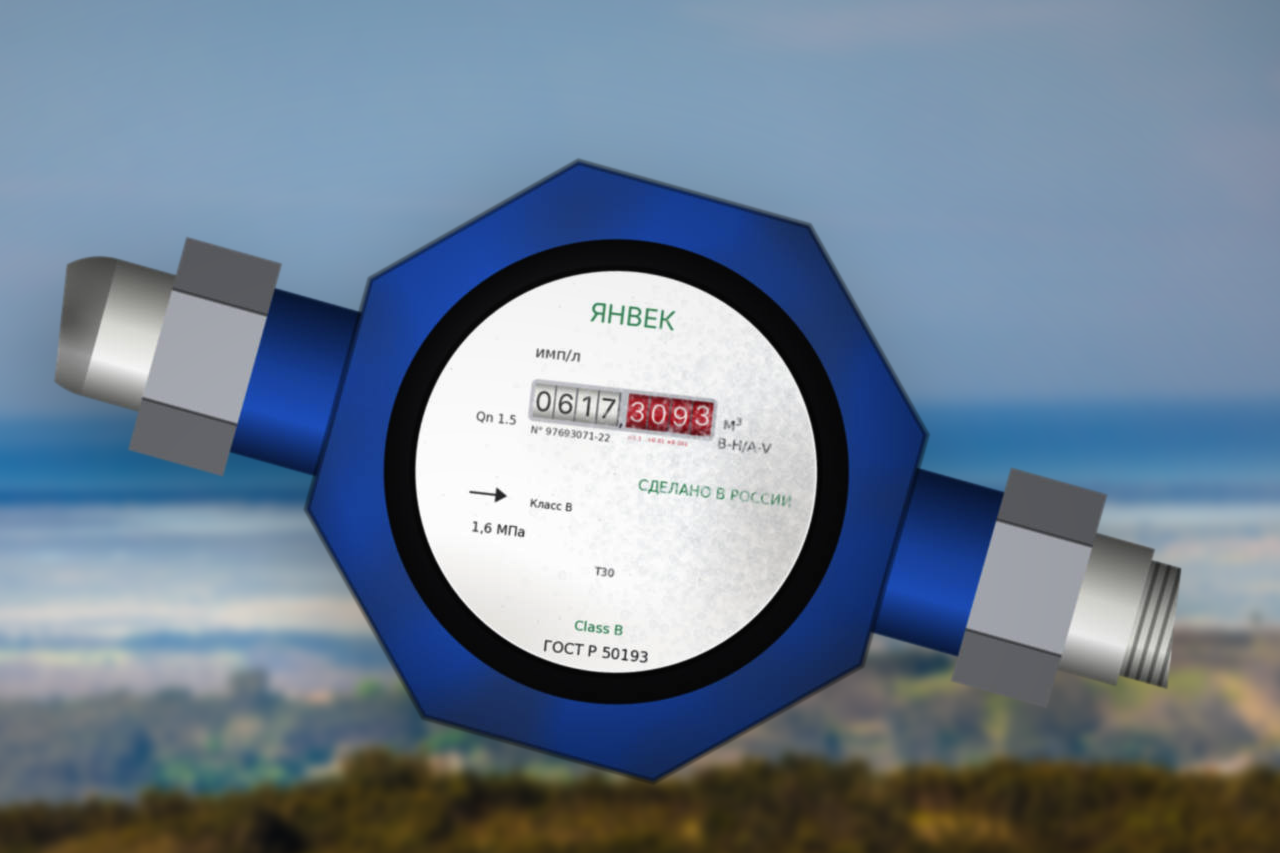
617.3093; m³
